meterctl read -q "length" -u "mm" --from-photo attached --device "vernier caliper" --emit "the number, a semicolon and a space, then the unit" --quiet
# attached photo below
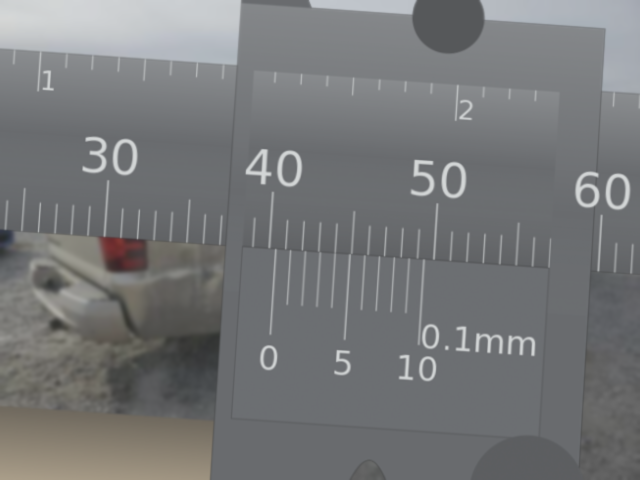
40.4; mm
